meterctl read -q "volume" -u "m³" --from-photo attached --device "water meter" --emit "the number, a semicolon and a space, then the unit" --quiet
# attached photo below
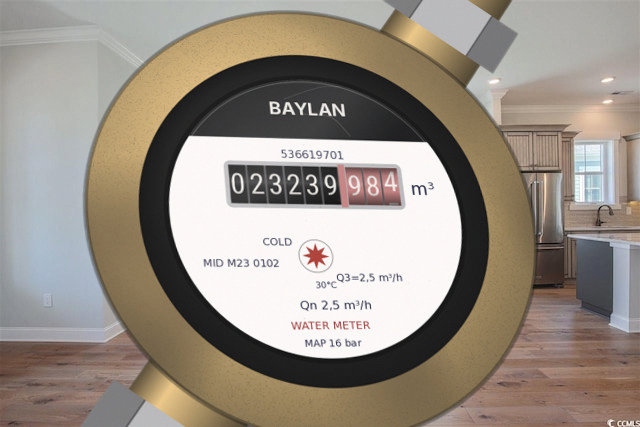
23239.984; m³
